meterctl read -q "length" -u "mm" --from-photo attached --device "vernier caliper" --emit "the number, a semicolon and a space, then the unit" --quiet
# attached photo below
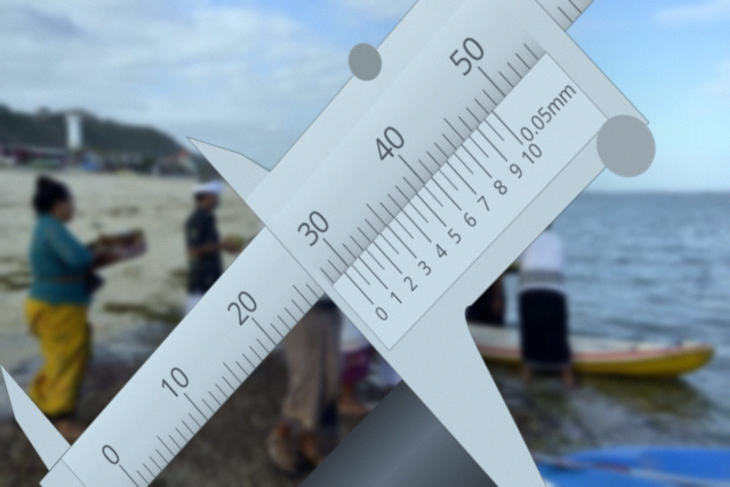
29.4; mm
